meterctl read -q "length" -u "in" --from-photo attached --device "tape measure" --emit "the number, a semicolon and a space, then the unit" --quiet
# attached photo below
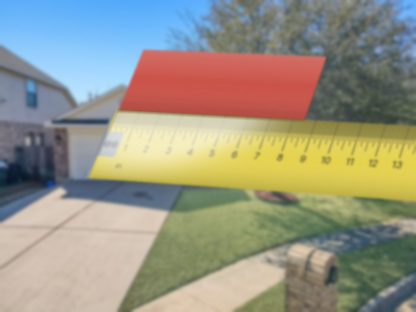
8.5; in
